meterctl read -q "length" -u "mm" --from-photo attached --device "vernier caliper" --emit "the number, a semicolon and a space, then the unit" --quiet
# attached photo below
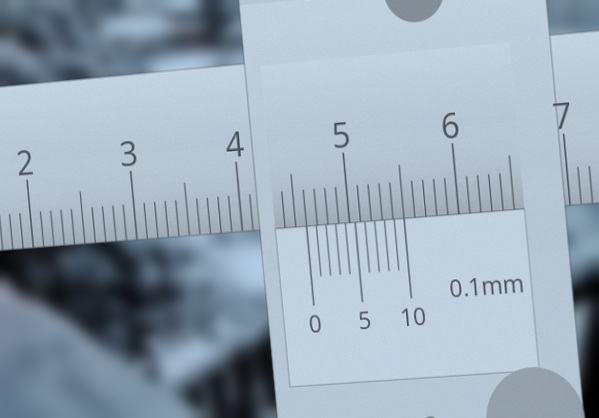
46.0; mm
